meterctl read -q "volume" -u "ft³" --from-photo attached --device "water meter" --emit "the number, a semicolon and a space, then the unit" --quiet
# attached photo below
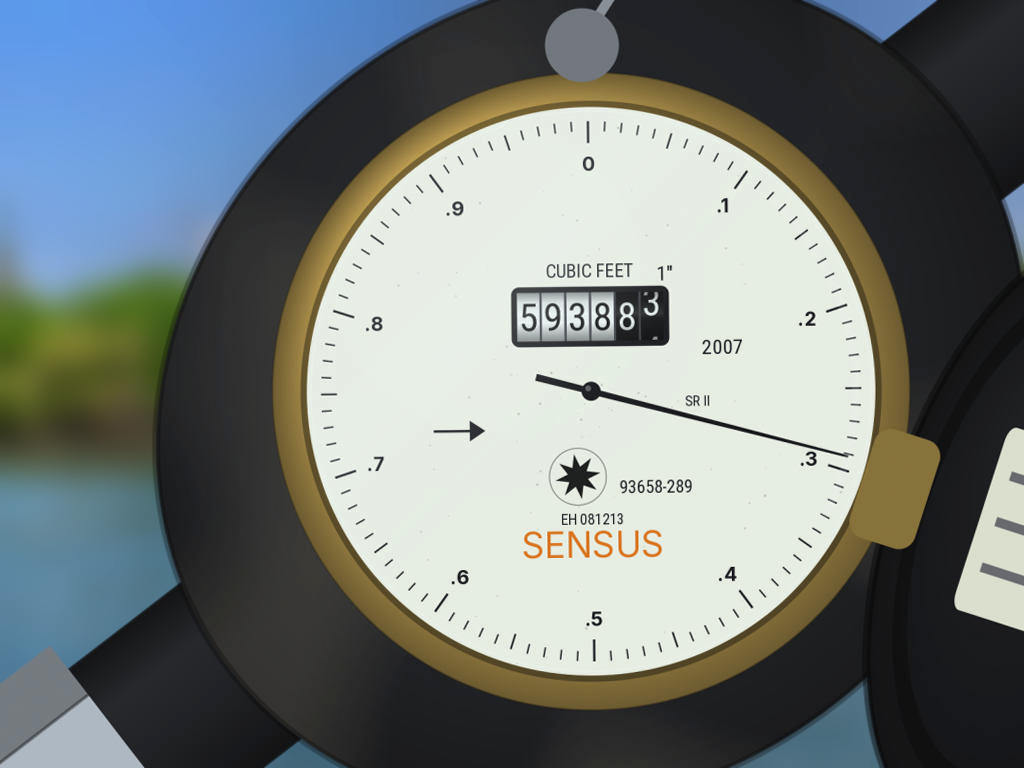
593883.29; ft³
